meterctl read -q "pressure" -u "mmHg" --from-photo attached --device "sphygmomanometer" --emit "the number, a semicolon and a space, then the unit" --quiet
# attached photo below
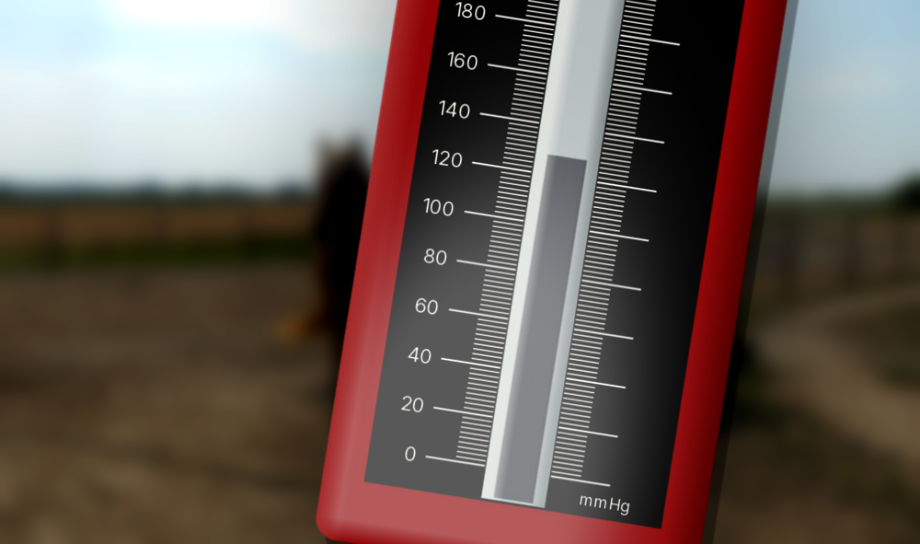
128; mmHg
